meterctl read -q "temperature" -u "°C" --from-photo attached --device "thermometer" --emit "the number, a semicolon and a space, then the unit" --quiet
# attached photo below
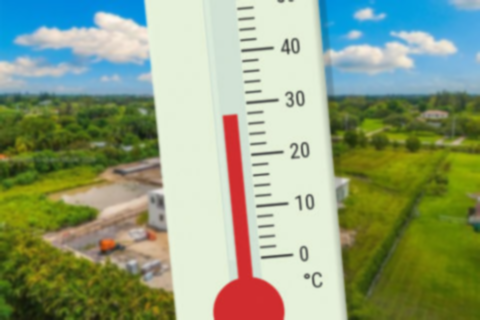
28; °C
